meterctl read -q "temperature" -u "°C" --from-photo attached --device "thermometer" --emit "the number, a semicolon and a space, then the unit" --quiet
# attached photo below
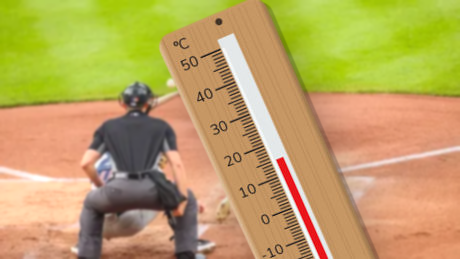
15; °C
